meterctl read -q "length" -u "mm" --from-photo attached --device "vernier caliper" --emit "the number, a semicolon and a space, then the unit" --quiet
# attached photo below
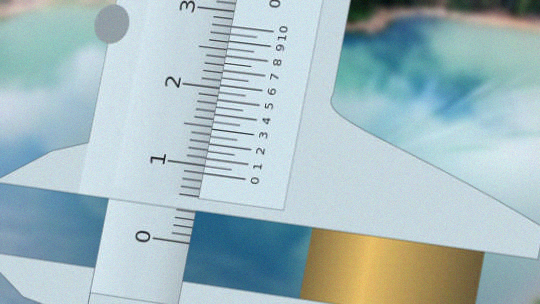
9.0; mm
